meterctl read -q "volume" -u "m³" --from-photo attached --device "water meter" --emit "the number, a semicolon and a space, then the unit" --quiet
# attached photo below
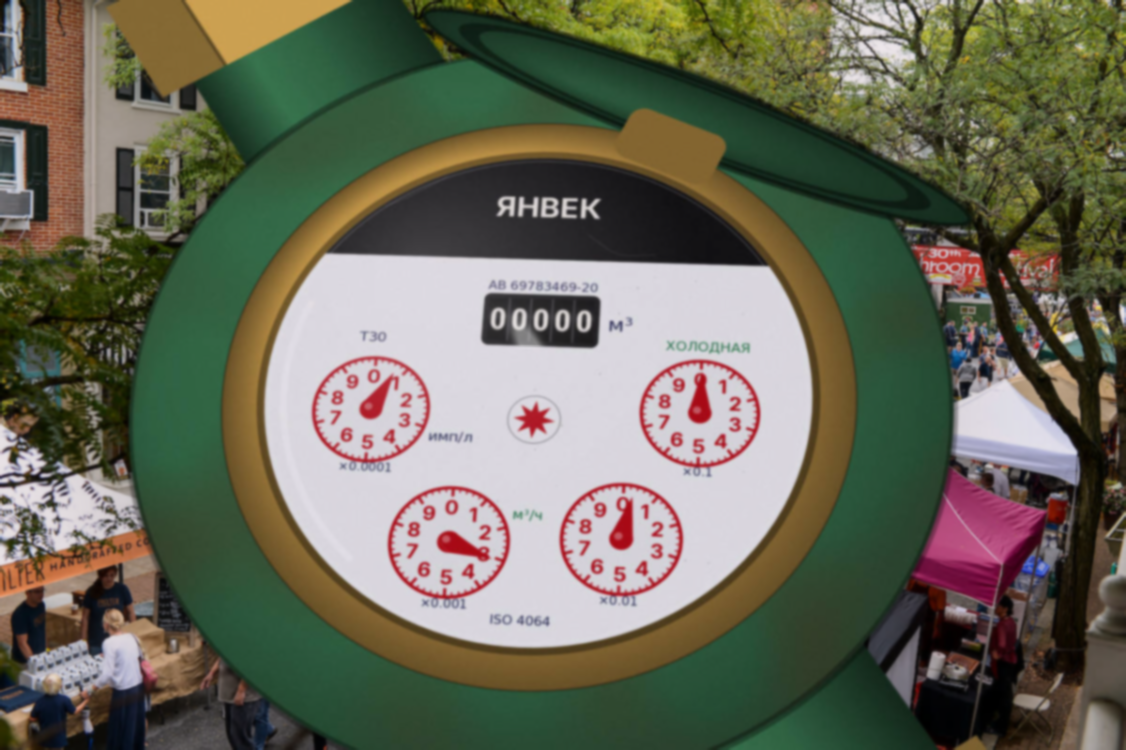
0.0030; m³
